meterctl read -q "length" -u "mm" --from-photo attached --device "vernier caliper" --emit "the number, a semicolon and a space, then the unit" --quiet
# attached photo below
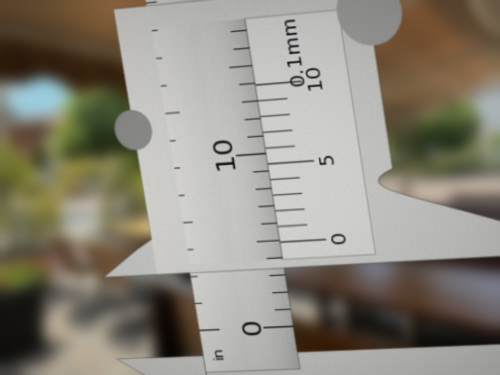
4.9; mm
